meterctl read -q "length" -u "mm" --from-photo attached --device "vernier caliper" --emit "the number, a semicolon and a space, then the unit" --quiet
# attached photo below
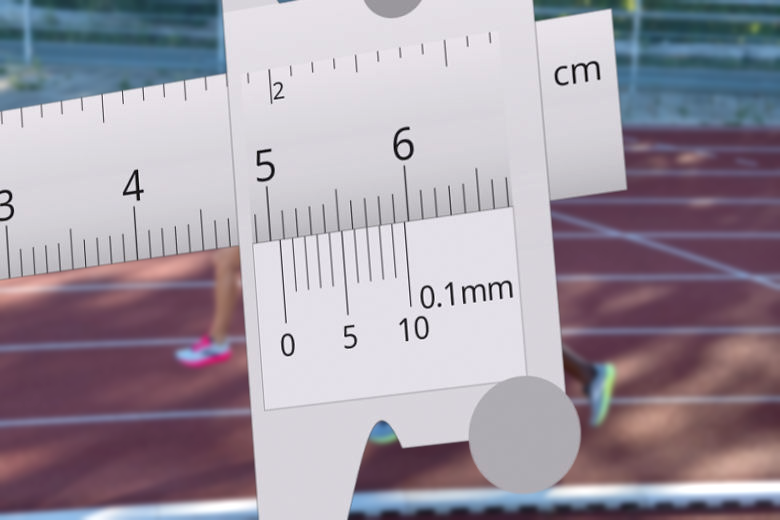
50.7; mm
